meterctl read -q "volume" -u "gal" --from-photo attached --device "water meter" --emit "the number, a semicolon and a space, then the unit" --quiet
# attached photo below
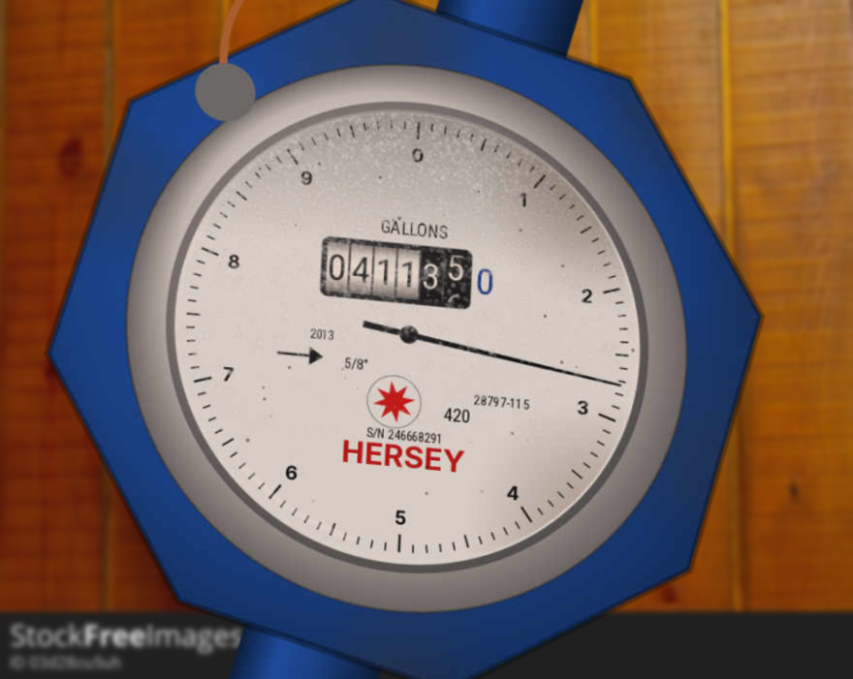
411352.7; gal
